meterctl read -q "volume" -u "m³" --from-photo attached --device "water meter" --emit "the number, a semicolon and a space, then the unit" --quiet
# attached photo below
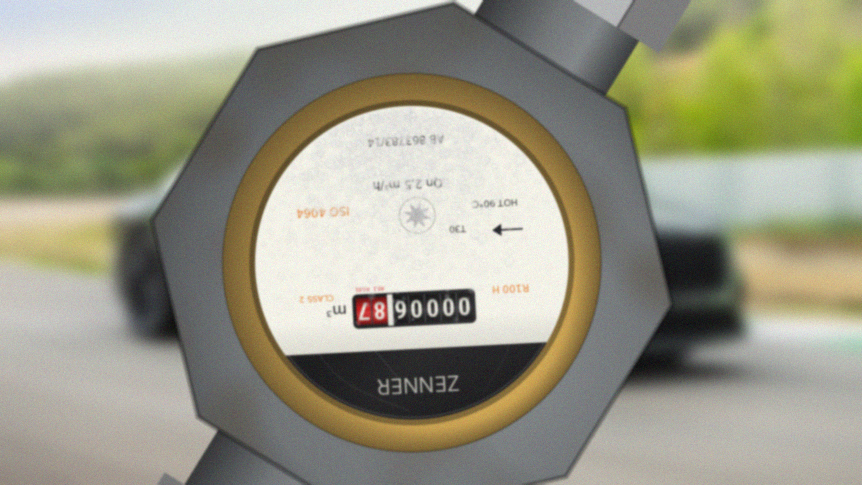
6.87; m³
